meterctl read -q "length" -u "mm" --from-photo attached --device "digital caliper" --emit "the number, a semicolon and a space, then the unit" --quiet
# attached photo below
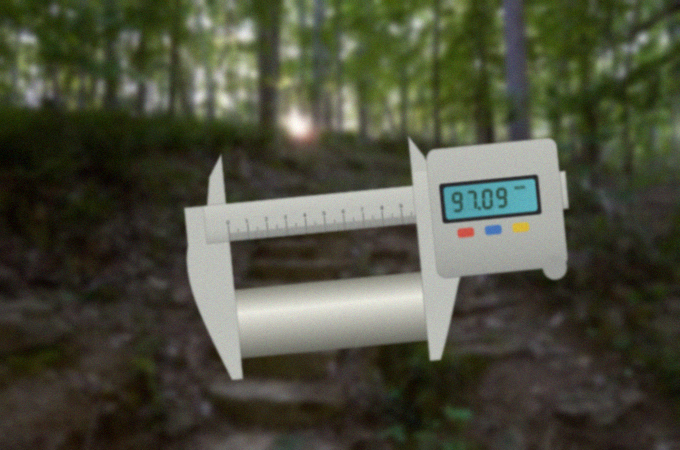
97.09; mm
